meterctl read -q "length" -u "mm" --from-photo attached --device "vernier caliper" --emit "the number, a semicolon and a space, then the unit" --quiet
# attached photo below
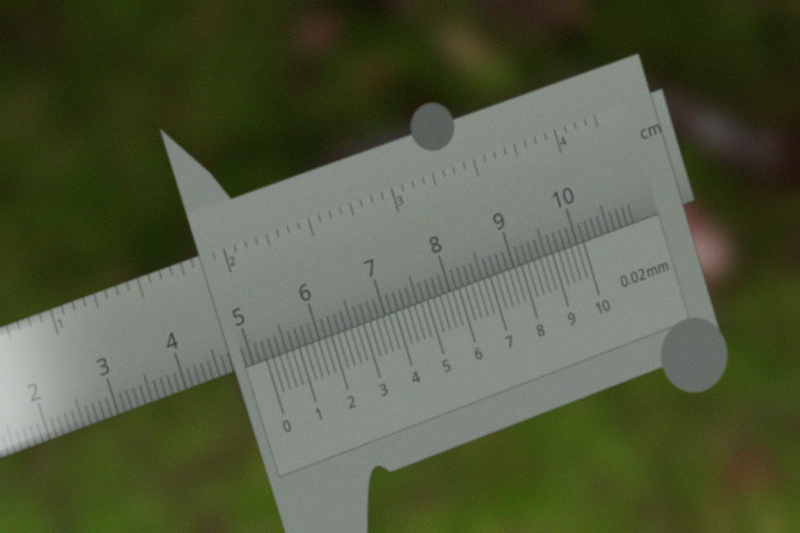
52.0; mm
